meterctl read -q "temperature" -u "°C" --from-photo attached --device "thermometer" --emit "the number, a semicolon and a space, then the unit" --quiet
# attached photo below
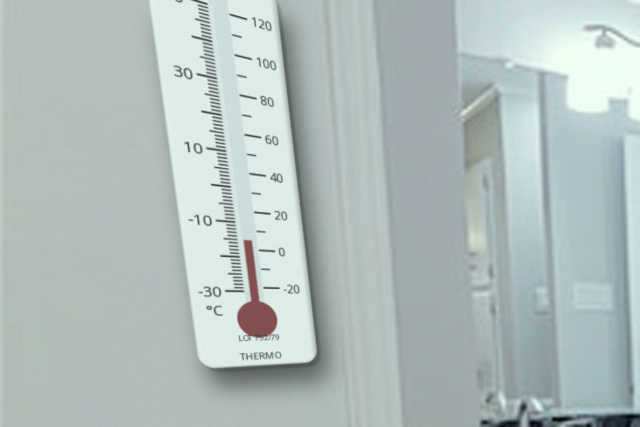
-15; °C
